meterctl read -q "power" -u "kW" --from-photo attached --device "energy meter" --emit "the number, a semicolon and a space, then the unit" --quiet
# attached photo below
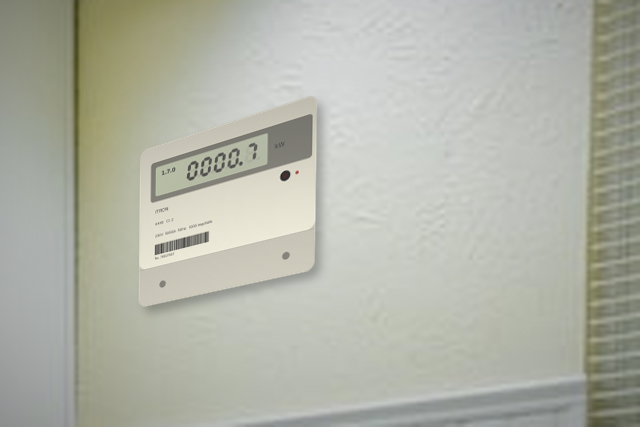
0.7; kW
